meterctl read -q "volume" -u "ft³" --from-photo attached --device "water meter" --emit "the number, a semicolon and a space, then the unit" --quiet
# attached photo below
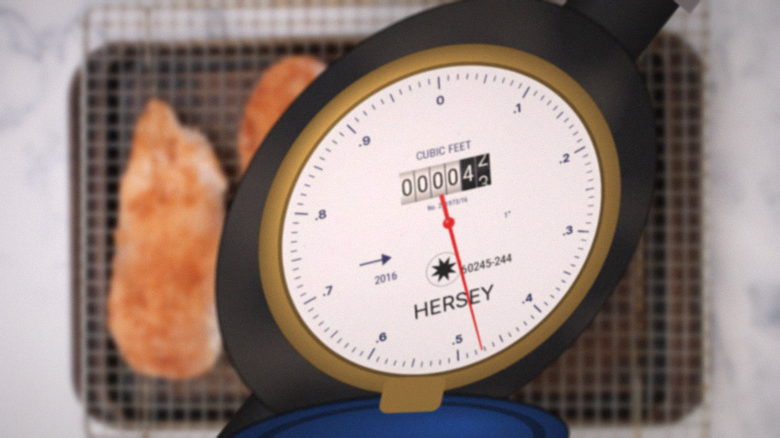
42.47; ft³
